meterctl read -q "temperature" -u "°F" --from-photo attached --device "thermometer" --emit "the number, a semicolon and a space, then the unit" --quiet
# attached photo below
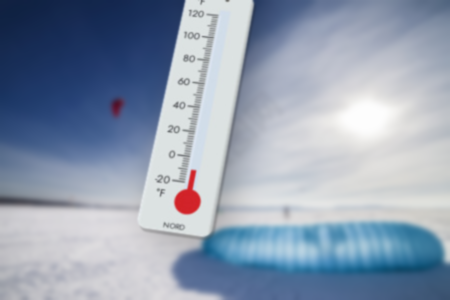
-10; °F
